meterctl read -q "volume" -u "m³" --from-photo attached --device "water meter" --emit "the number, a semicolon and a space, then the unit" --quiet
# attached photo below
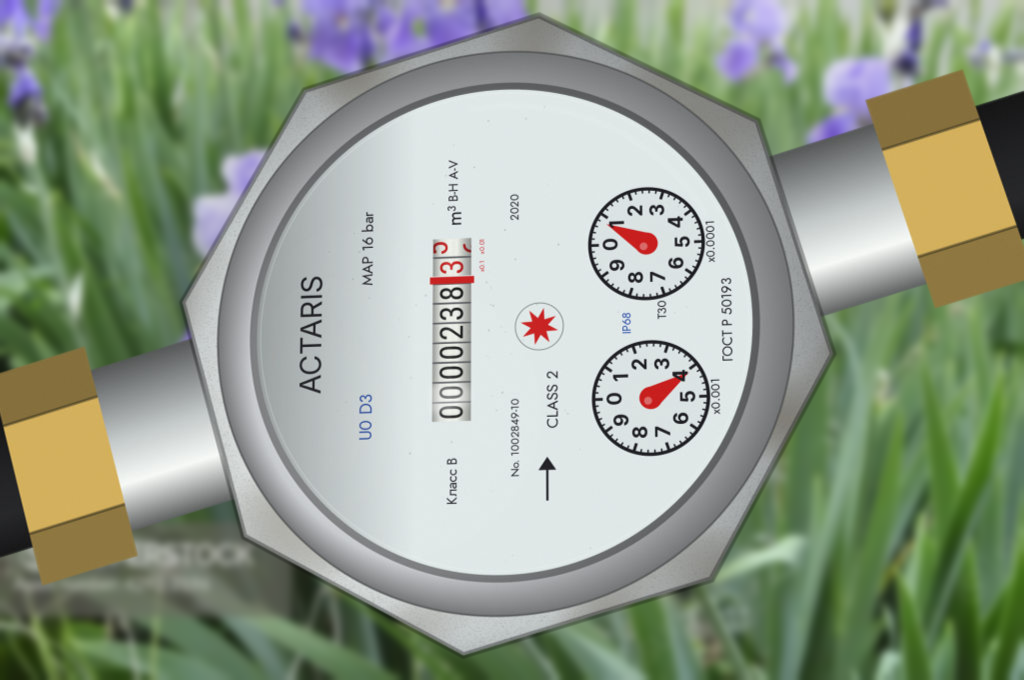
238.3540; m³
